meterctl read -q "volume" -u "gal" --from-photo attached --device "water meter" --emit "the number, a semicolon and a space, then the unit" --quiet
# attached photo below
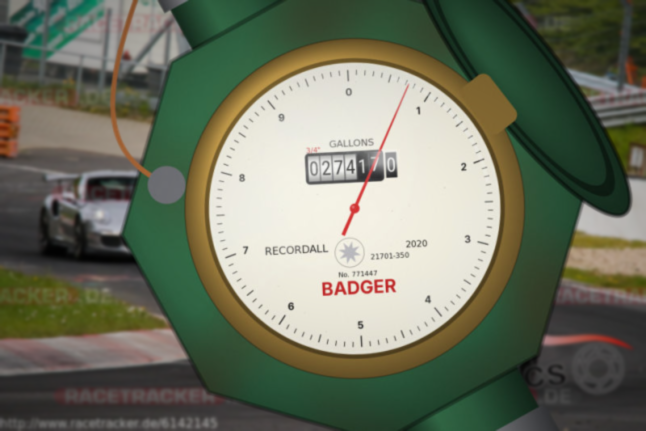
274170.7; gal
